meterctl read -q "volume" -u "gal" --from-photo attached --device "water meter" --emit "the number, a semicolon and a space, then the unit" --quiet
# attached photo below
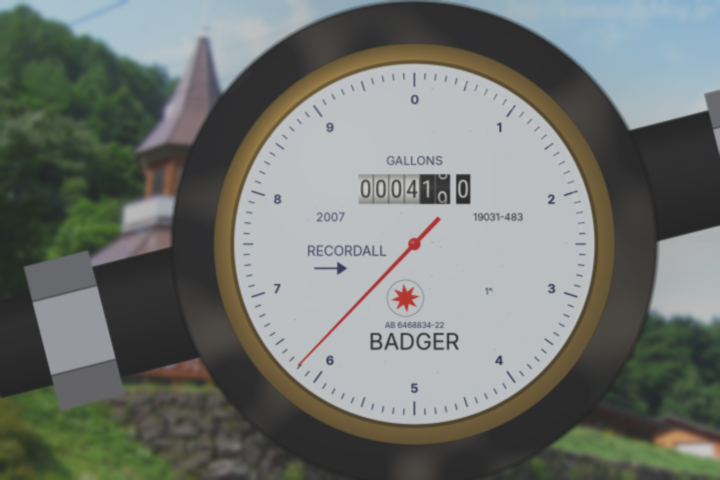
4186.2; gal
